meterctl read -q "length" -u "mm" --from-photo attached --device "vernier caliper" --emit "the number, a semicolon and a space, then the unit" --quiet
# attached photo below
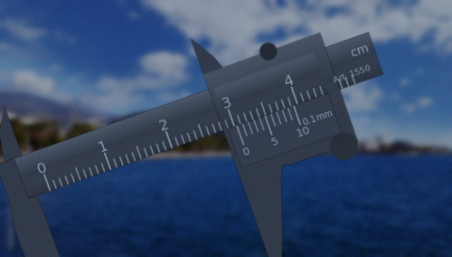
30.4; mm
